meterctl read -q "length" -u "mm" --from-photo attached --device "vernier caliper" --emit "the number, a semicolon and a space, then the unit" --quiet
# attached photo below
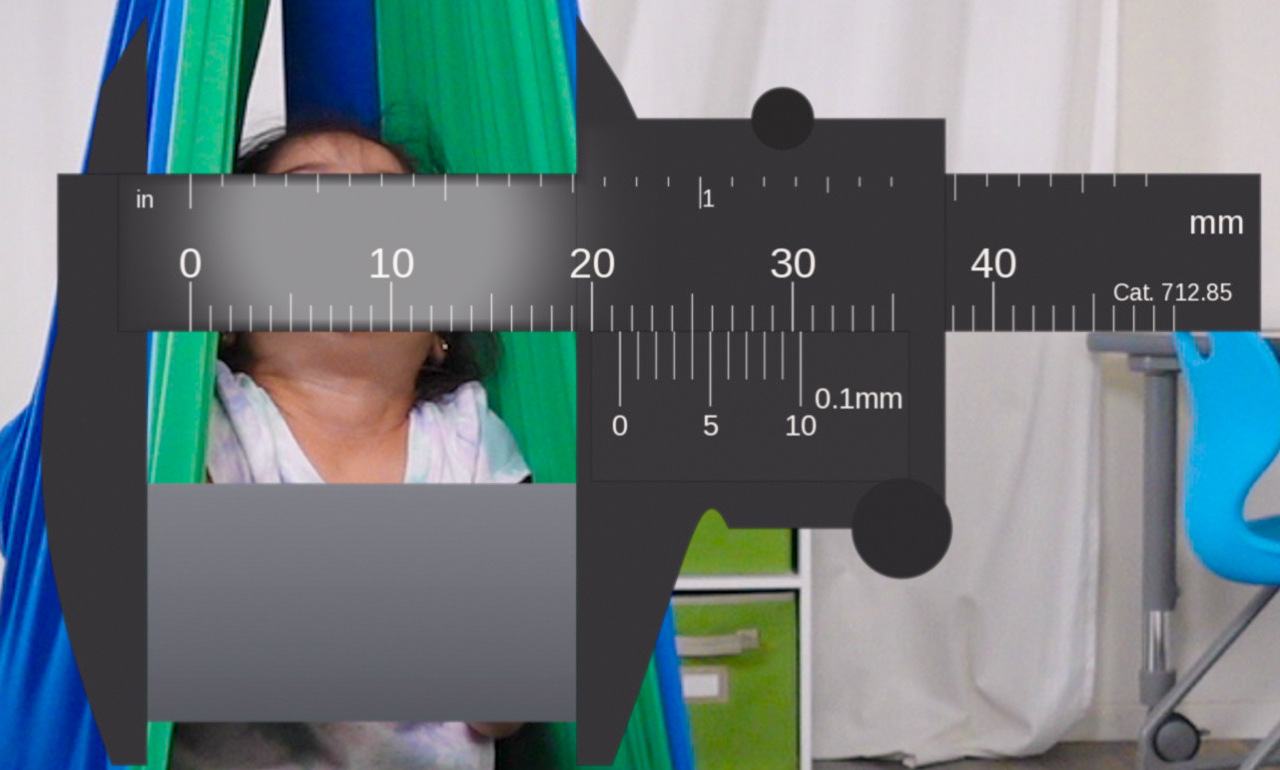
21.4; mm
